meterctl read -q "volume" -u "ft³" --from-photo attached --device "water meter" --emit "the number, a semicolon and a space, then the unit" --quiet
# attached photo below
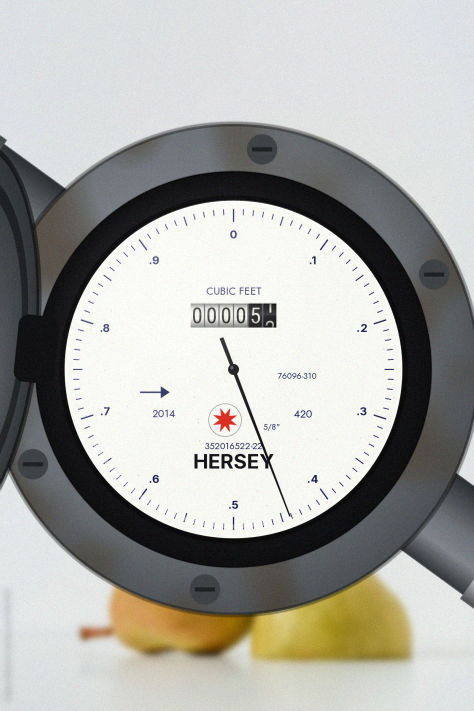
51.44; ft³
